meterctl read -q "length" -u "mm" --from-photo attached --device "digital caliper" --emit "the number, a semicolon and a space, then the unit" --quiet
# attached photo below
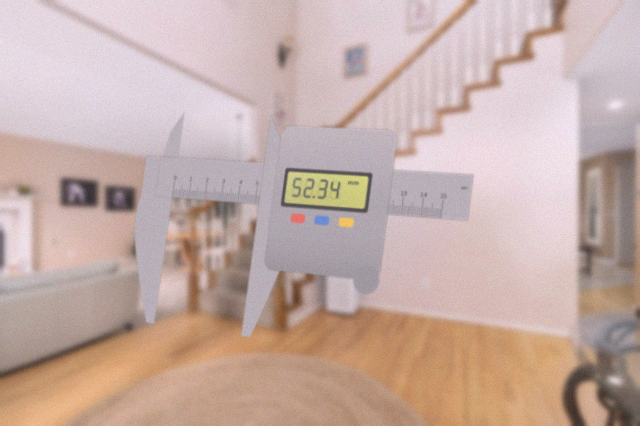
52.34; mm
